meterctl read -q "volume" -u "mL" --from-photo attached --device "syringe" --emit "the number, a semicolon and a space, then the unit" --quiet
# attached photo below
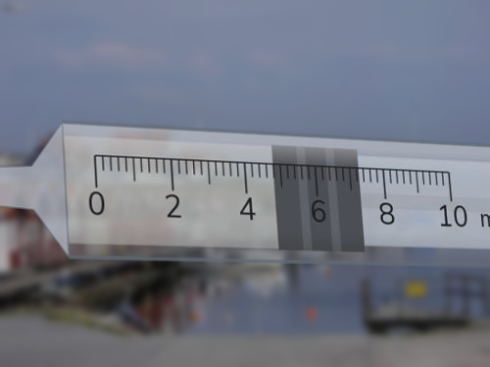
4.8; mL
